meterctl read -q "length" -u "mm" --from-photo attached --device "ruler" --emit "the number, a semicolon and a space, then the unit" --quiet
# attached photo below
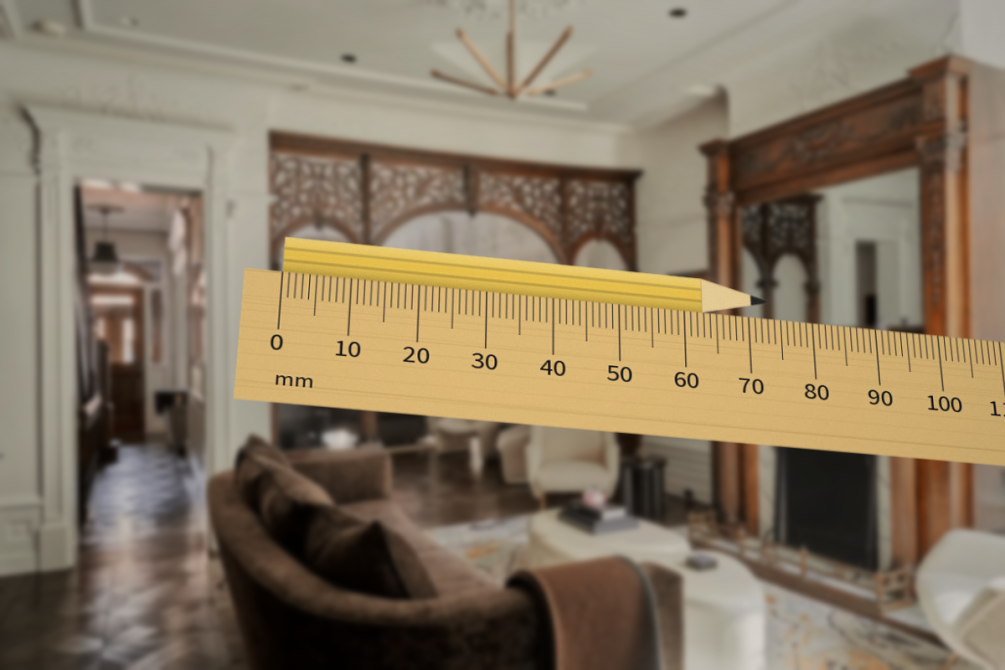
73; mm
